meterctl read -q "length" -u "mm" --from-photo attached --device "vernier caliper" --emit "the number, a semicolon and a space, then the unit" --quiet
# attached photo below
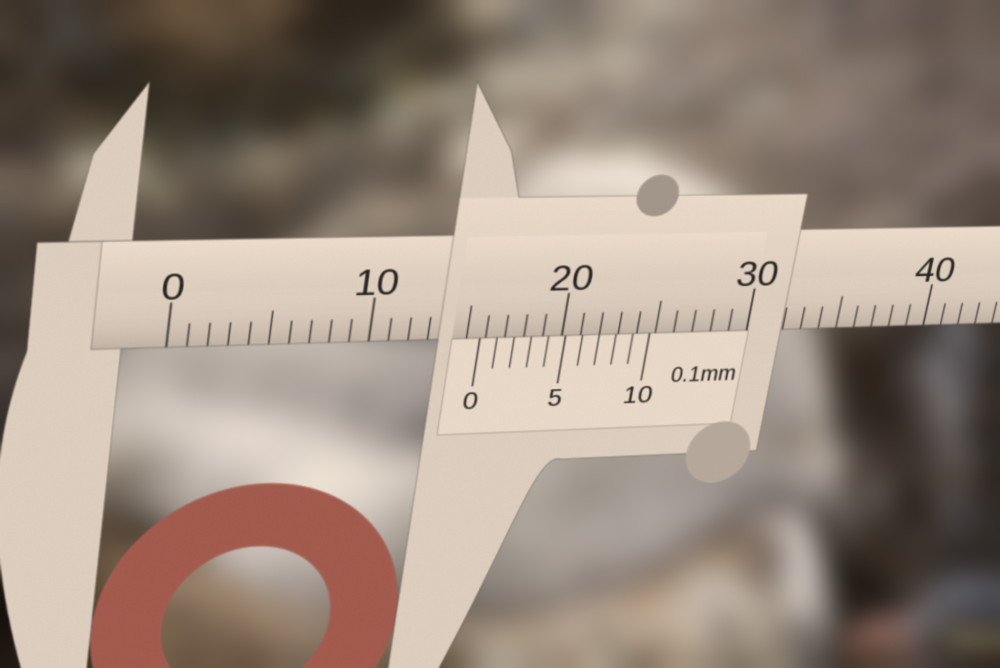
15.7; mm
